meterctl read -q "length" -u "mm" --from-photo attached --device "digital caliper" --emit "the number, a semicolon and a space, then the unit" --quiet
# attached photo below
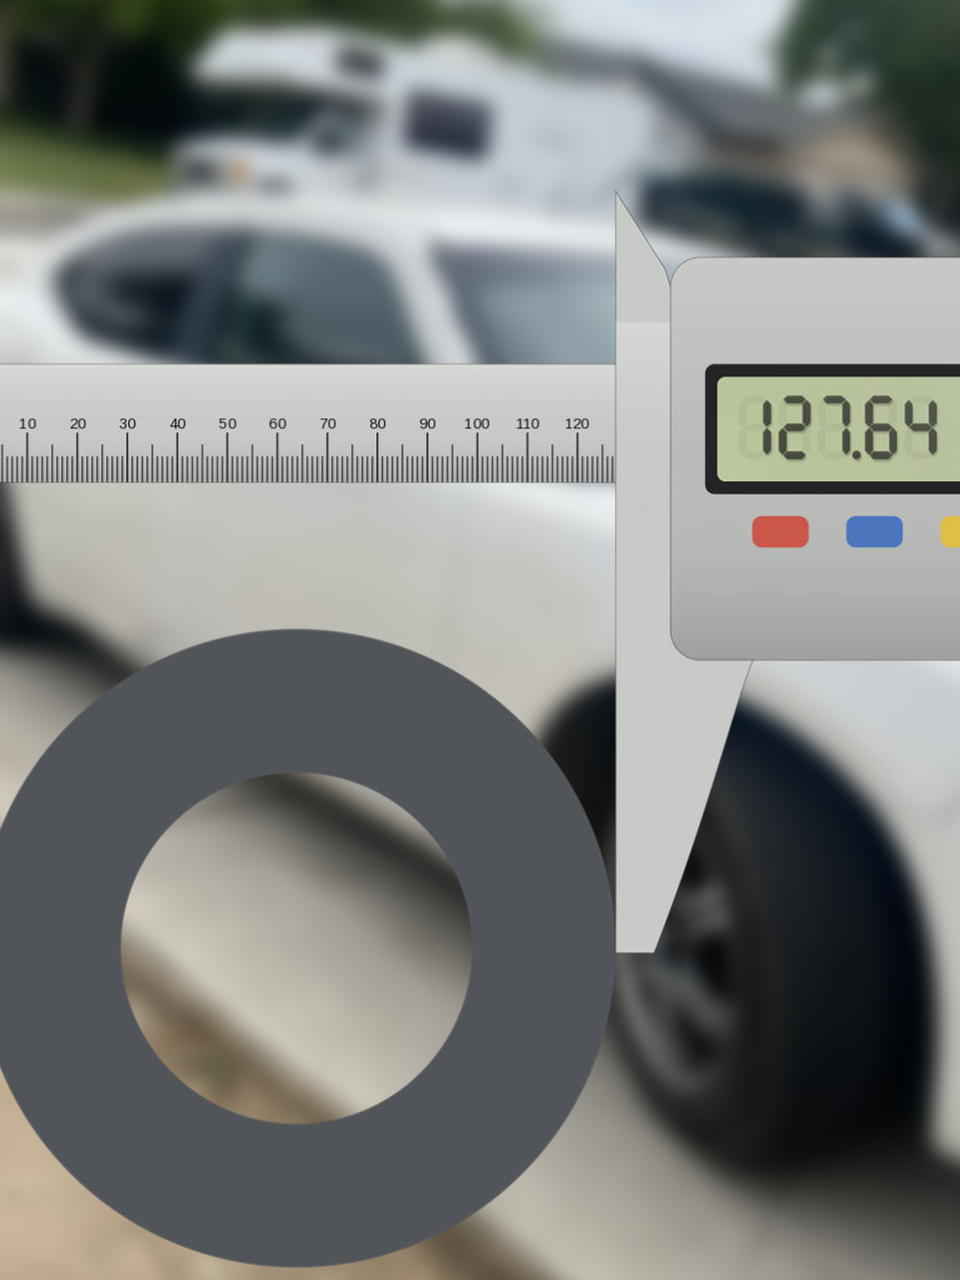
127.64; mm
